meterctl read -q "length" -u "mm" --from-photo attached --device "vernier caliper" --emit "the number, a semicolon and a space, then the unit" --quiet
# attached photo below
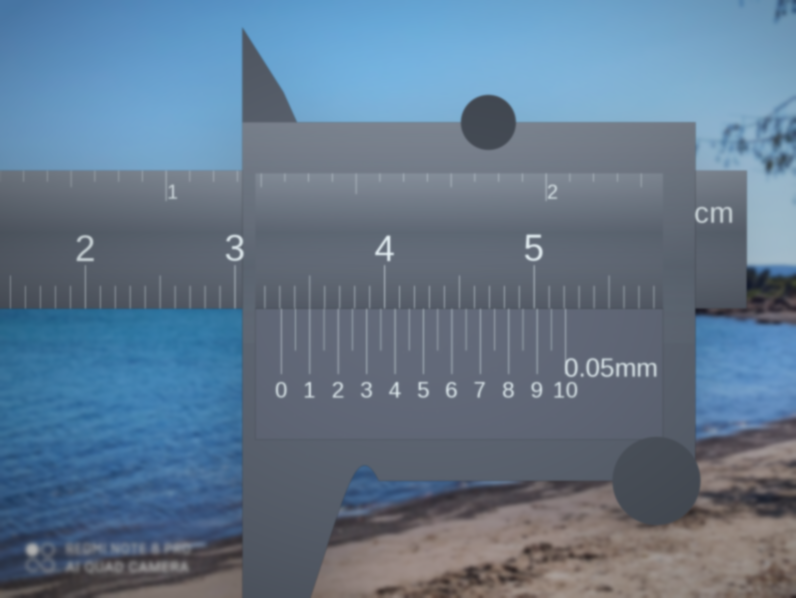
33.1; mm
